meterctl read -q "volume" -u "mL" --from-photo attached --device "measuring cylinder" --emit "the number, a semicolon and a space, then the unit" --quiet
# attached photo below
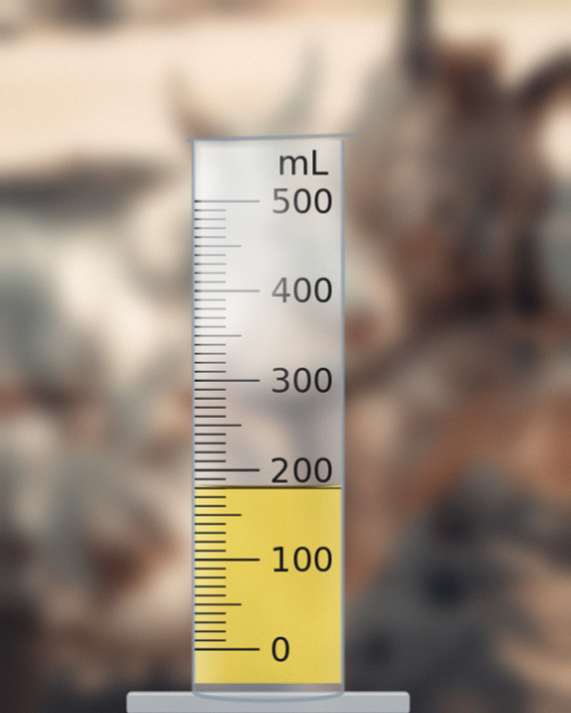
180; mL
